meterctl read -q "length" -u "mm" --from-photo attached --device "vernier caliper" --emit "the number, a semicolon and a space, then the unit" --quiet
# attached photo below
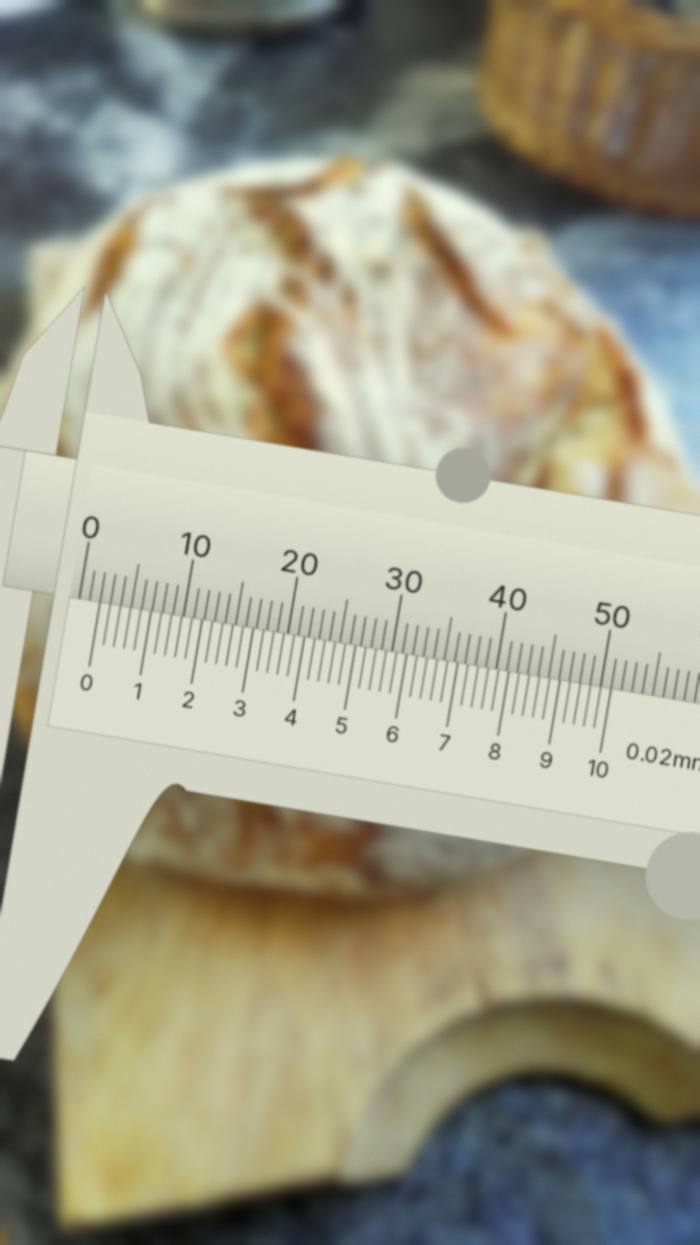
2.0; mm
